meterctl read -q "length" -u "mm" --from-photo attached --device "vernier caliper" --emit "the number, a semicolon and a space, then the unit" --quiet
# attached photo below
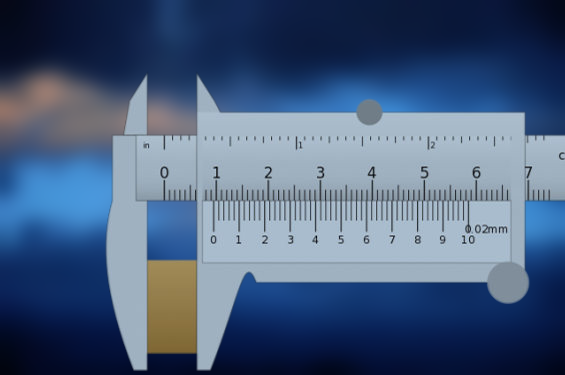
9.5; mm
